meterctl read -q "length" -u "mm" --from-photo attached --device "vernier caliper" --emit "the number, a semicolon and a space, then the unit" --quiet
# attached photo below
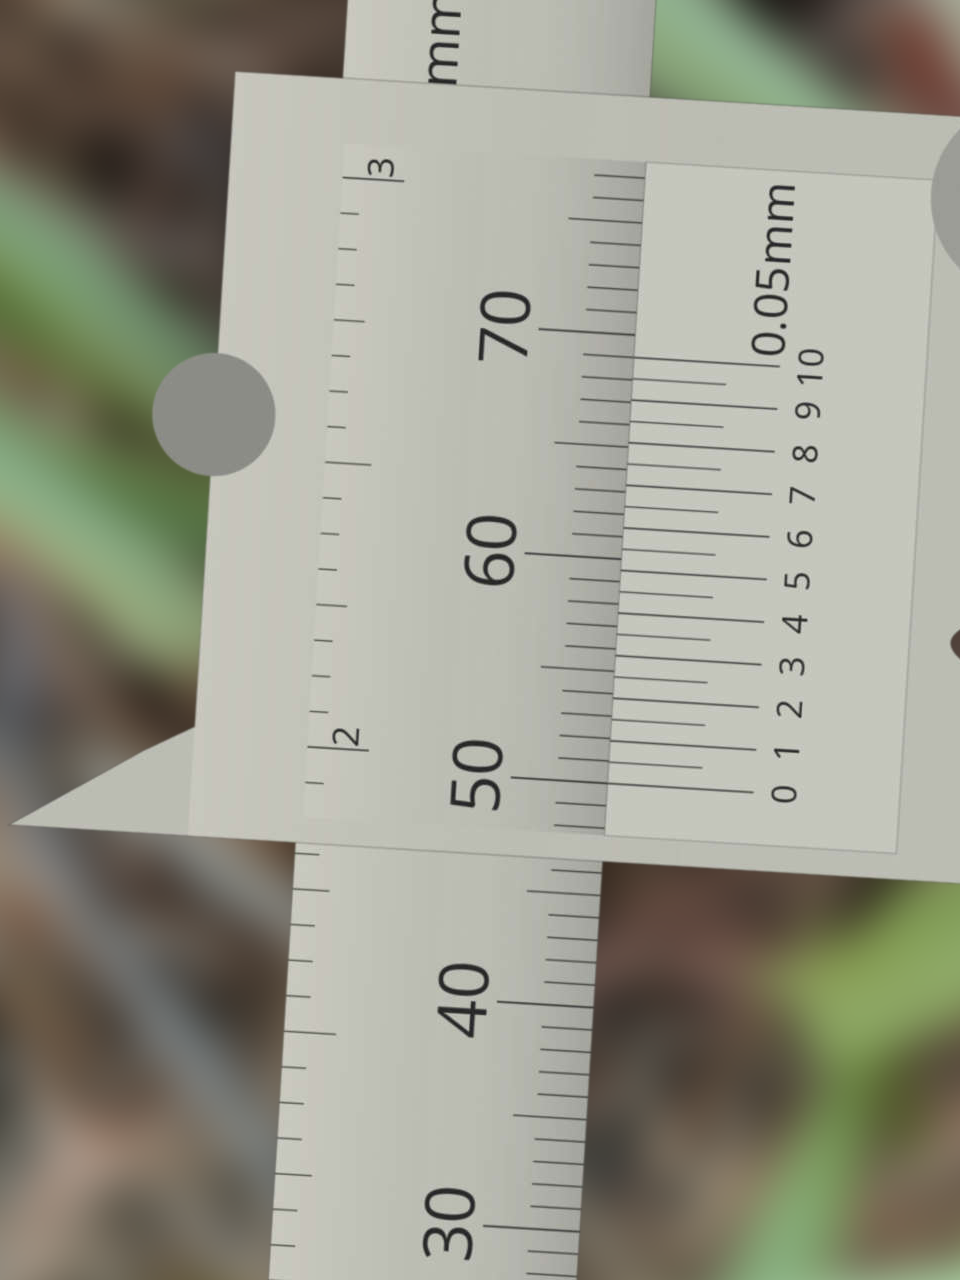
50.0; mm
